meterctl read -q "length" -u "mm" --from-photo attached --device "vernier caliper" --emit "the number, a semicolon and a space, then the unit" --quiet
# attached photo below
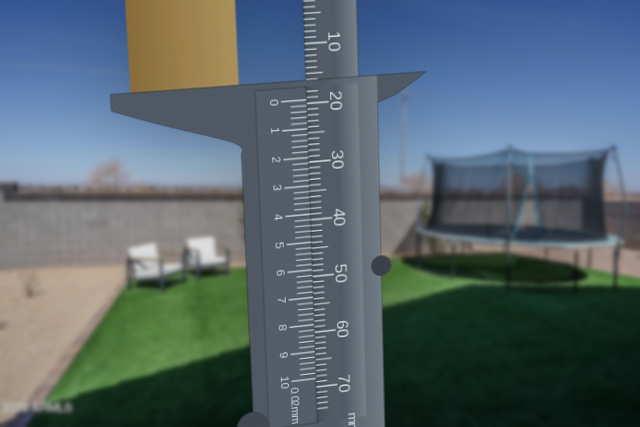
19.4; mm
